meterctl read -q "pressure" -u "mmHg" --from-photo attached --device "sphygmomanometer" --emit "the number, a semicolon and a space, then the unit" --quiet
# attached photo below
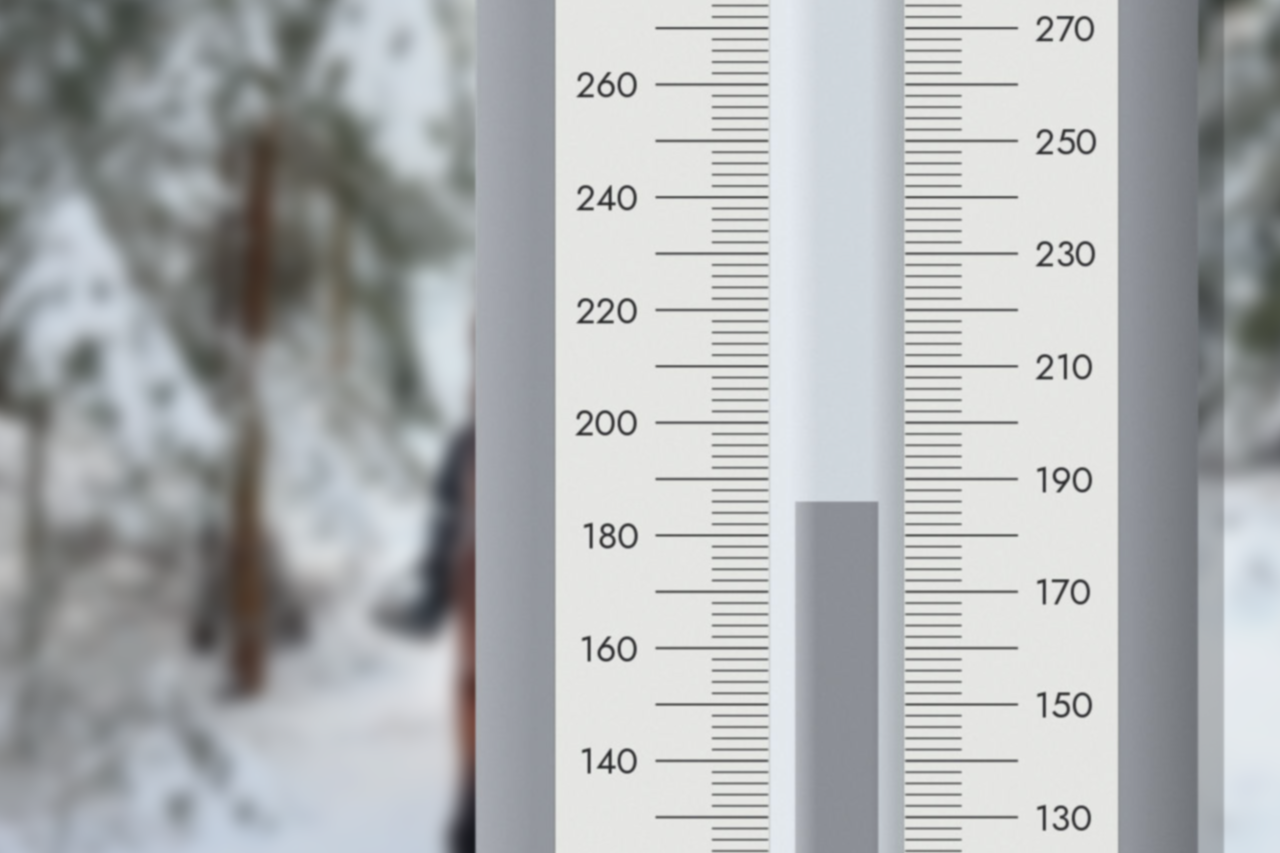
186; mmHg
